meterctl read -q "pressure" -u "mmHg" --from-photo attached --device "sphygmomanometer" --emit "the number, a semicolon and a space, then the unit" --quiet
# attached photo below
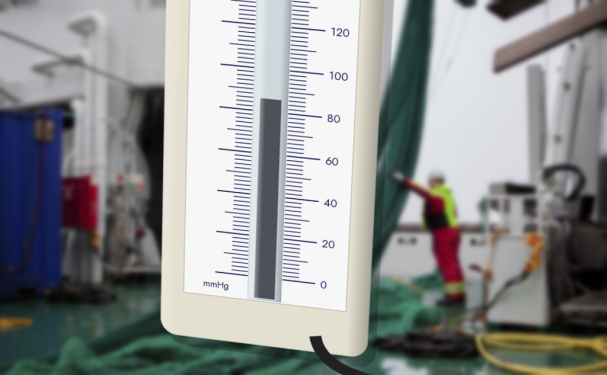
86; mmHg
